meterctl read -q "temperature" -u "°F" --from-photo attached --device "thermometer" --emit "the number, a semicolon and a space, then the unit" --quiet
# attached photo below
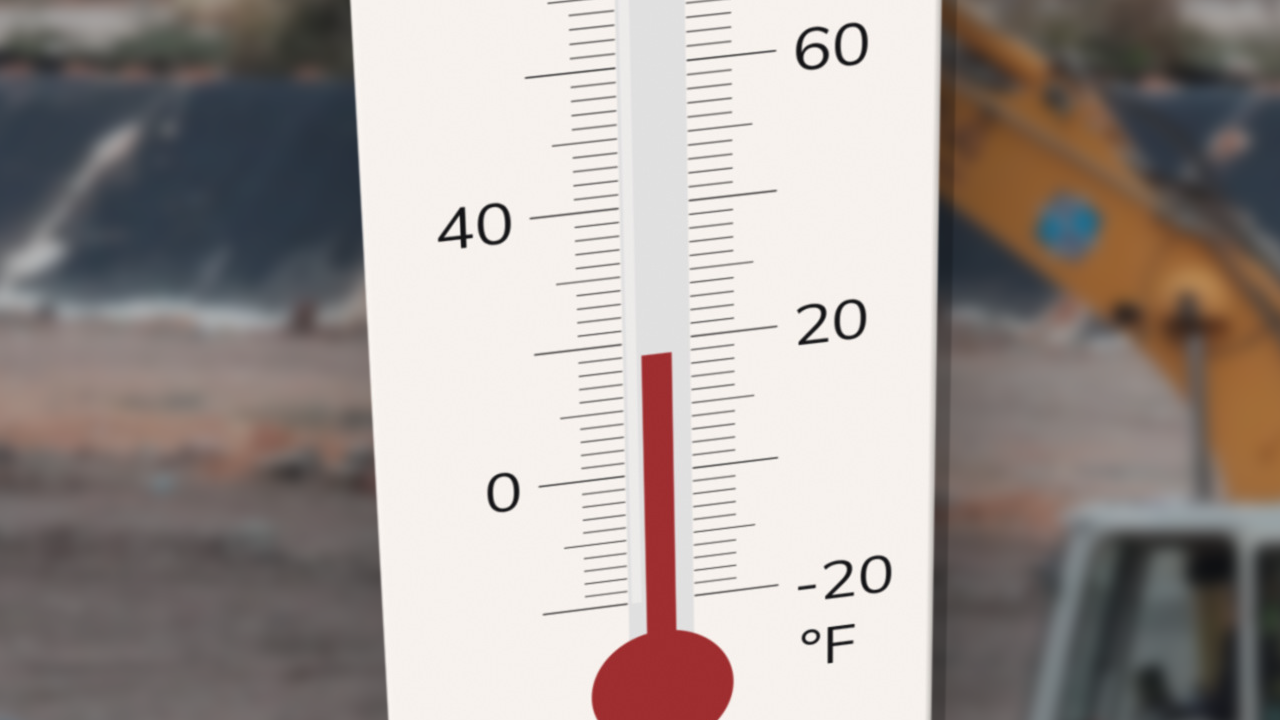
18; °F
